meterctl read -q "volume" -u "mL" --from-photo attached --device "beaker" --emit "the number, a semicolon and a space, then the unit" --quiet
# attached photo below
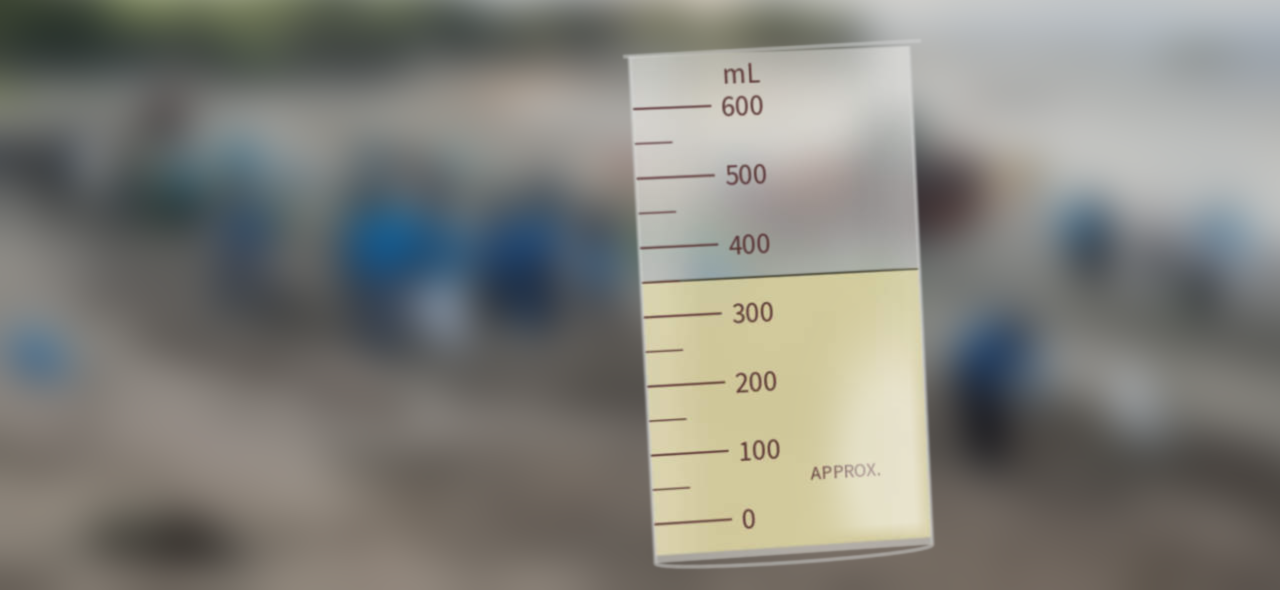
350; mL
